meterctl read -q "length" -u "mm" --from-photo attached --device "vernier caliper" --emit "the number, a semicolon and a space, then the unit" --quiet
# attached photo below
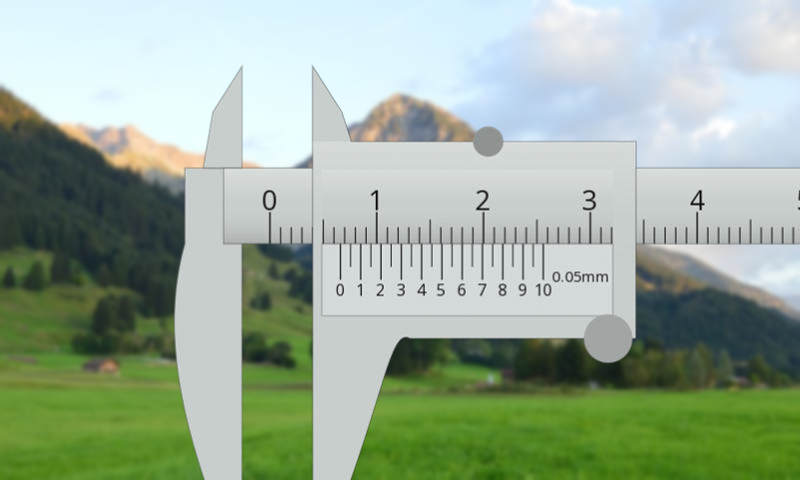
6.6; mm
